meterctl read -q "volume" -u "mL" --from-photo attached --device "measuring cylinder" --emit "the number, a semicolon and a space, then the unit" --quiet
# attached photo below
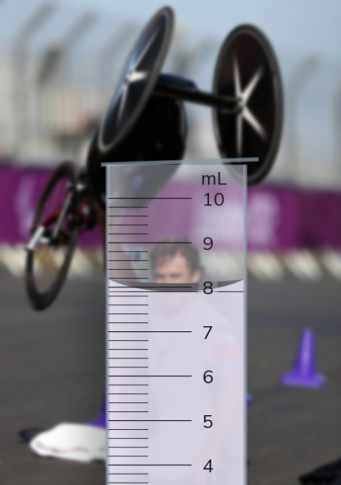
7.9; mL
